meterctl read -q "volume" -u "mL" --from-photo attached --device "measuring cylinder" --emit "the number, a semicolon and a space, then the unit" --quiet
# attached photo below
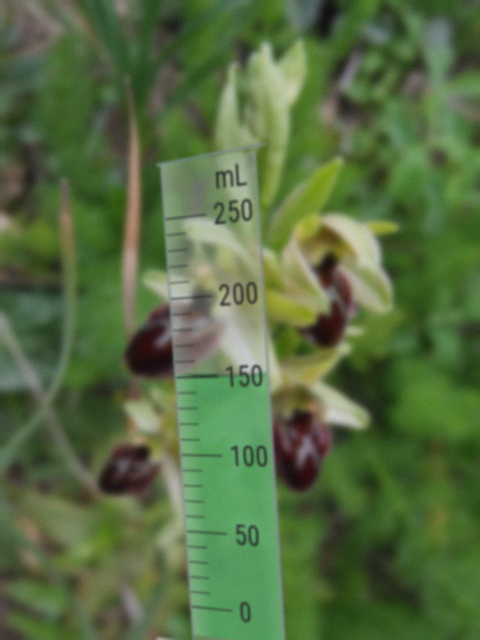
150; mL
